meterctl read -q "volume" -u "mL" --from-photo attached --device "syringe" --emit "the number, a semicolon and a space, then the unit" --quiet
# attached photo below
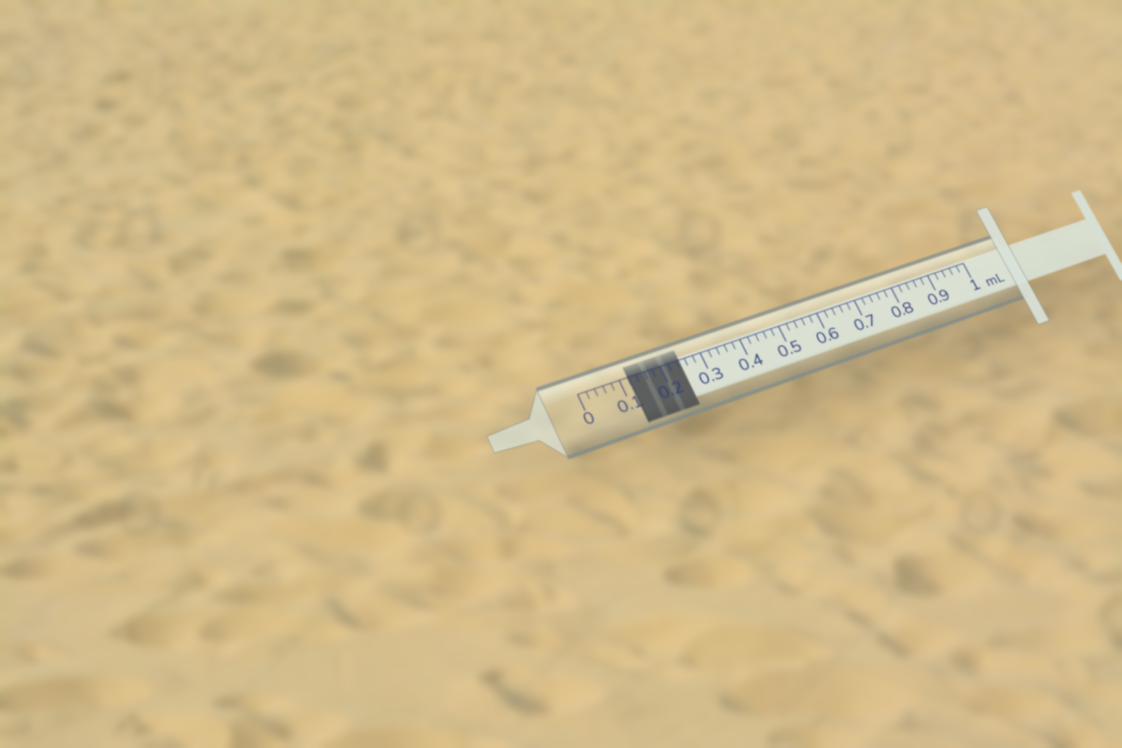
0.12; mL
